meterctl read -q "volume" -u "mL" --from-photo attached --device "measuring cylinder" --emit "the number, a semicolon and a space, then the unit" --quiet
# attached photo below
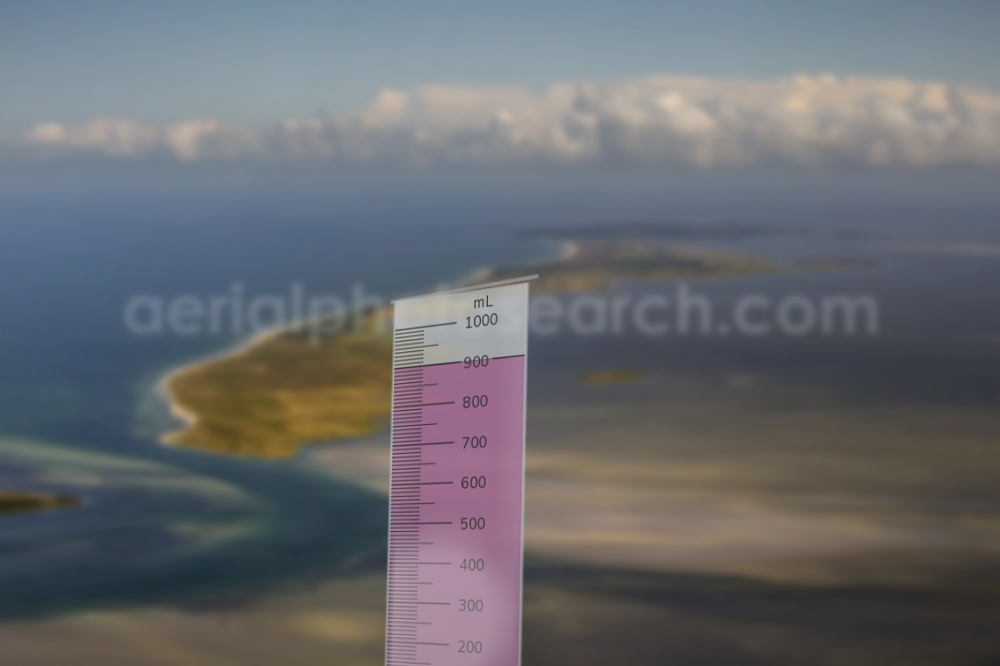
900; mL
